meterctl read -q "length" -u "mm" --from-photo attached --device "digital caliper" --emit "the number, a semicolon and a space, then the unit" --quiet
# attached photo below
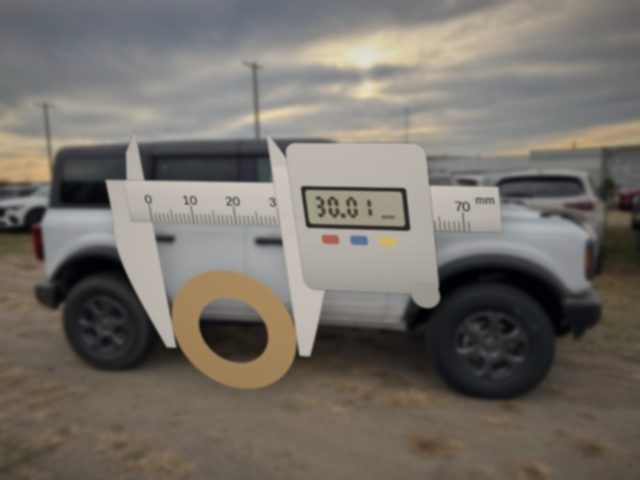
30.01; mm
